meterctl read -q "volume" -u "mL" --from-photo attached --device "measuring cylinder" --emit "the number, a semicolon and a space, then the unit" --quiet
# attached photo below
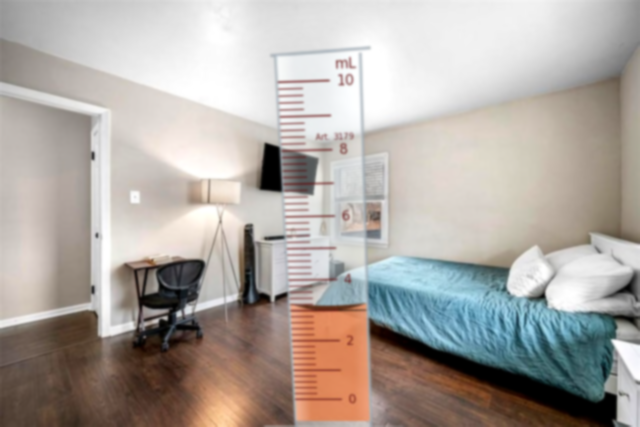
3; mL
